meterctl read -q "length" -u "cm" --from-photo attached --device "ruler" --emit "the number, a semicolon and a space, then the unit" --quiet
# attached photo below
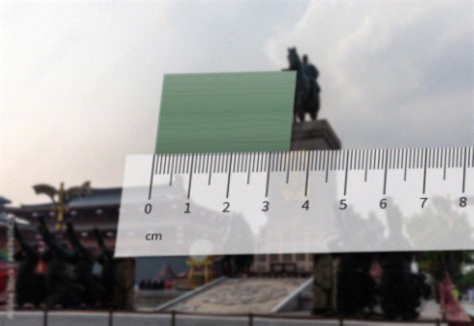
3.5; cm
